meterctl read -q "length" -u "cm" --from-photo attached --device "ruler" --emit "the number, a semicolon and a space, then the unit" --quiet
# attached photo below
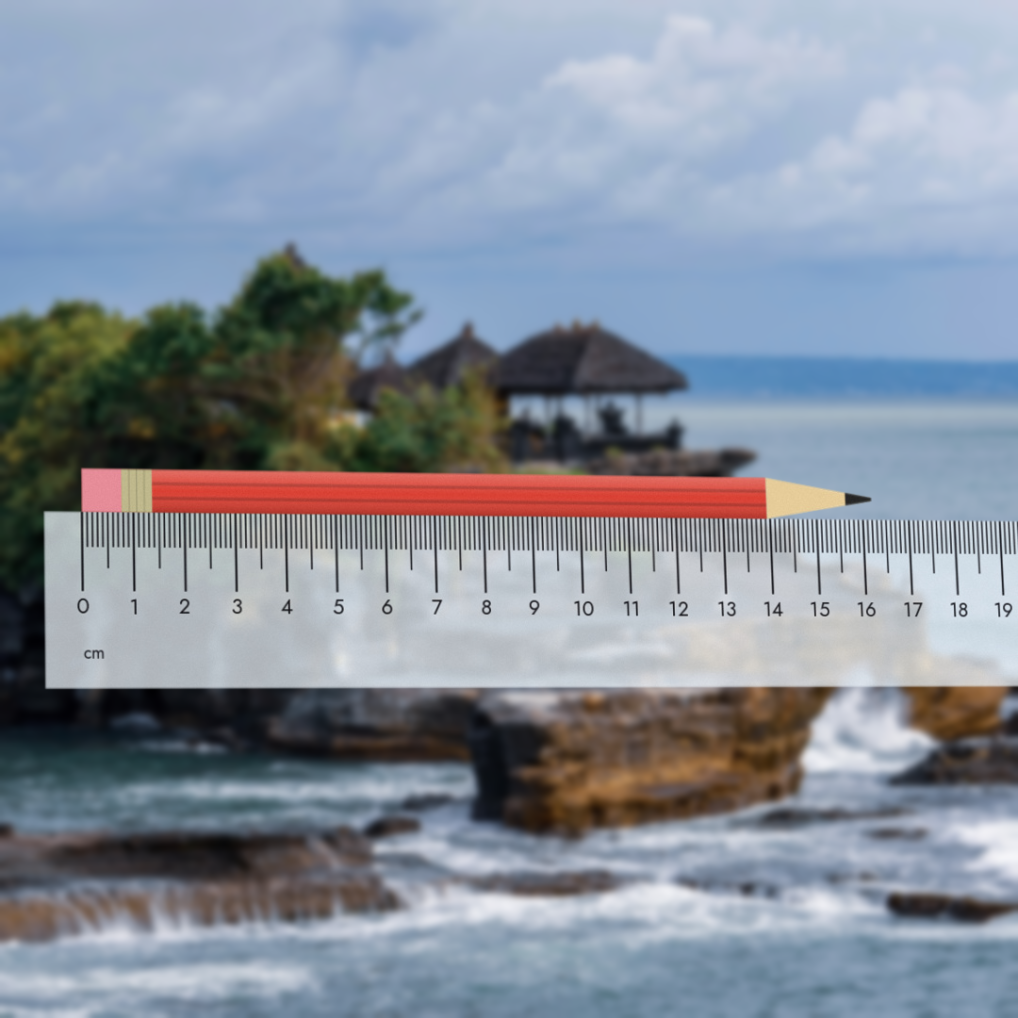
16.2; cm
